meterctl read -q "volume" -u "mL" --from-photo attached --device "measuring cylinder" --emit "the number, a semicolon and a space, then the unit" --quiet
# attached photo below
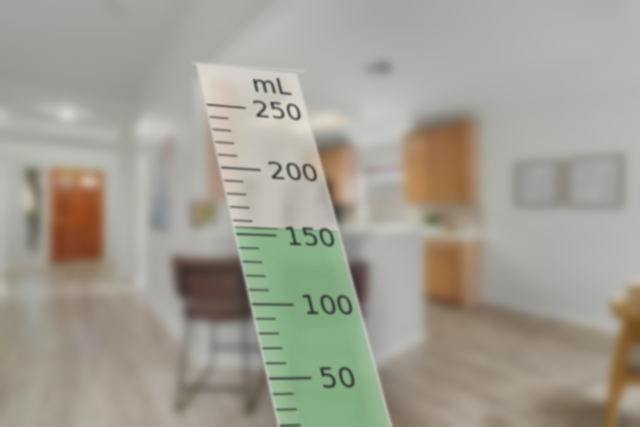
155; mL
